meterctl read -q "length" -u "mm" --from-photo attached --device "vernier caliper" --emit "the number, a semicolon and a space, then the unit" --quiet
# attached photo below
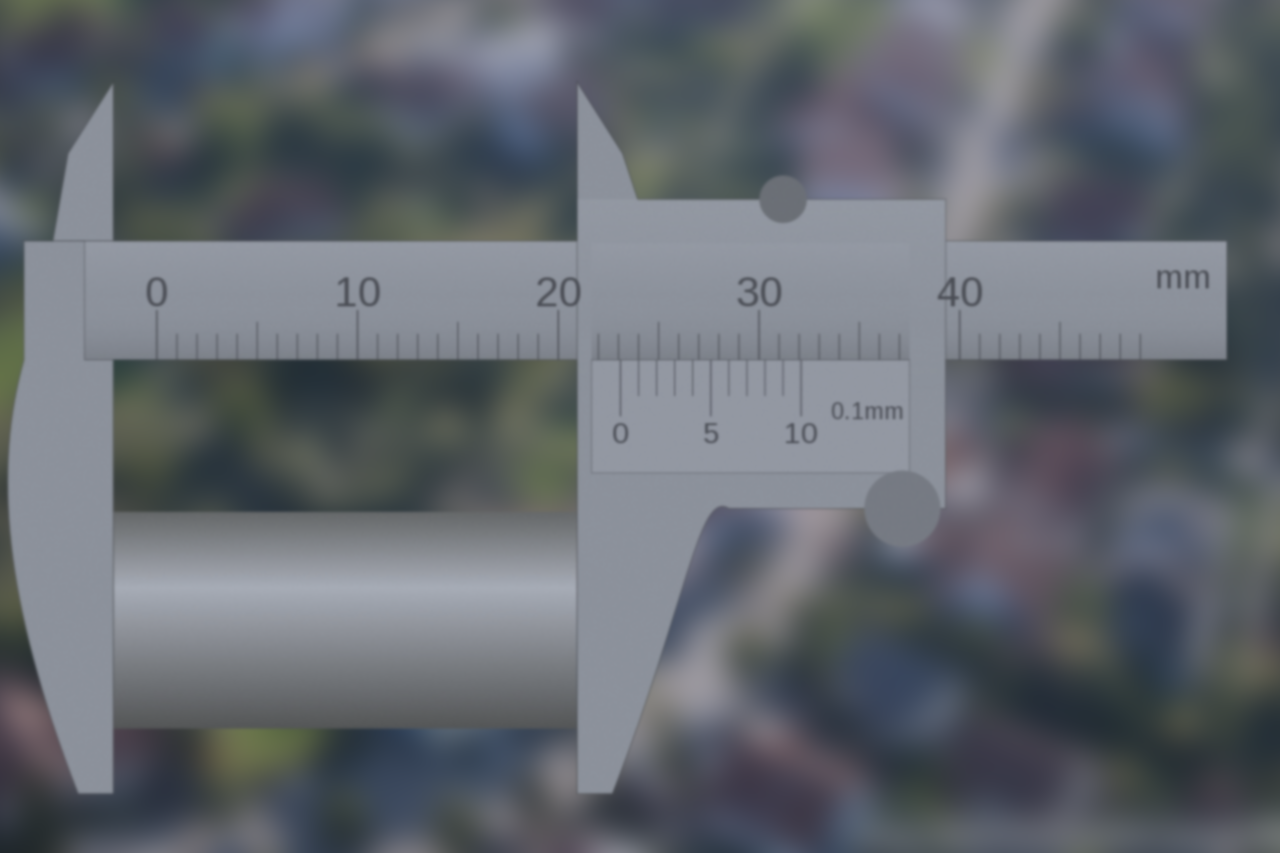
23.1; mm
